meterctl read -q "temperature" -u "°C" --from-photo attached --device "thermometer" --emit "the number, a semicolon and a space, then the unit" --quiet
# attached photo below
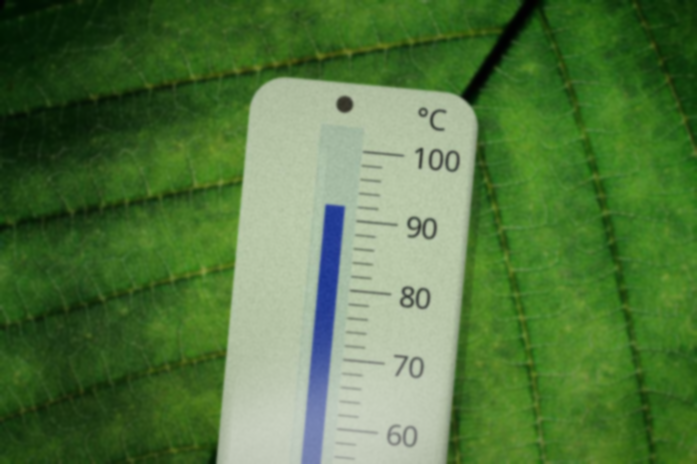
92; °C
